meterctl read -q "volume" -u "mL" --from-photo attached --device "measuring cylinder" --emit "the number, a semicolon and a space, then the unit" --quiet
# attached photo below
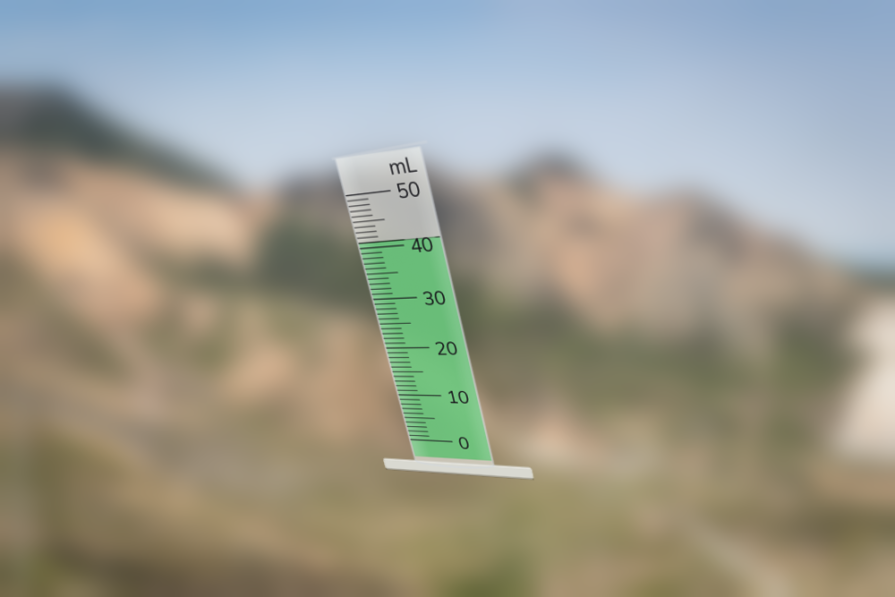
41; mL
